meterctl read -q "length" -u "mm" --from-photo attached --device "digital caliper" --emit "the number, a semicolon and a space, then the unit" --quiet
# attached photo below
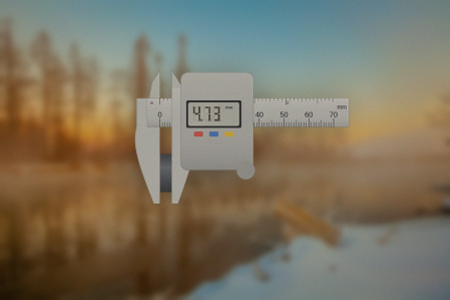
4.73; mm
